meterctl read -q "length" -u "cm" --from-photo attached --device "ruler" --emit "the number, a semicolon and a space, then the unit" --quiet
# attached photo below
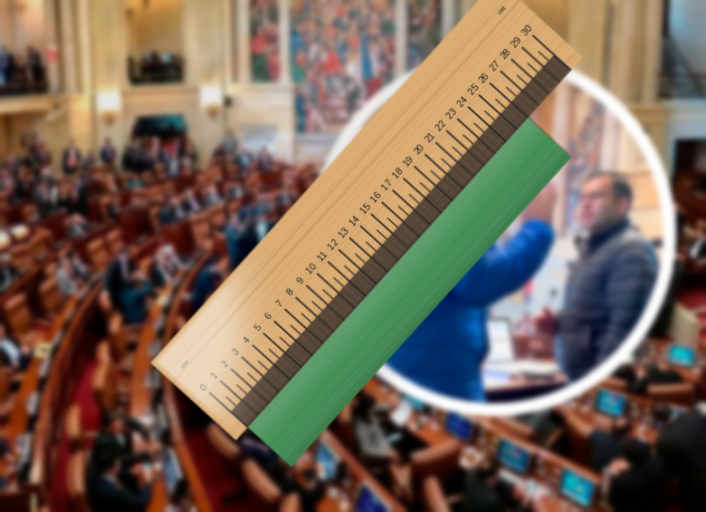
26; cm
